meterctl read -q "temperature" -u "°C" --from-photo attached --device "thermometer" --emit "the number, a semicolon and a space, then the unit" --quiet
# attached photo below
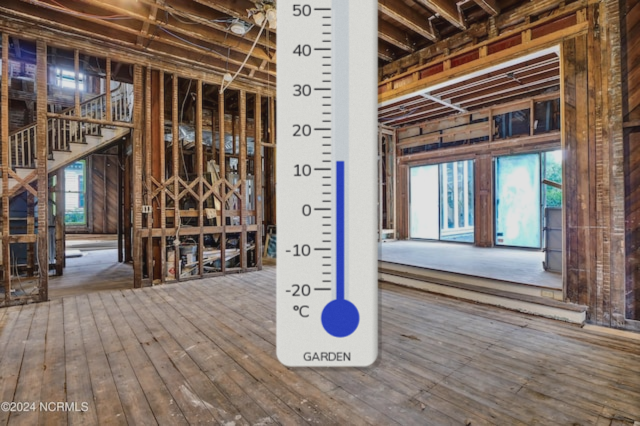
12; °C
